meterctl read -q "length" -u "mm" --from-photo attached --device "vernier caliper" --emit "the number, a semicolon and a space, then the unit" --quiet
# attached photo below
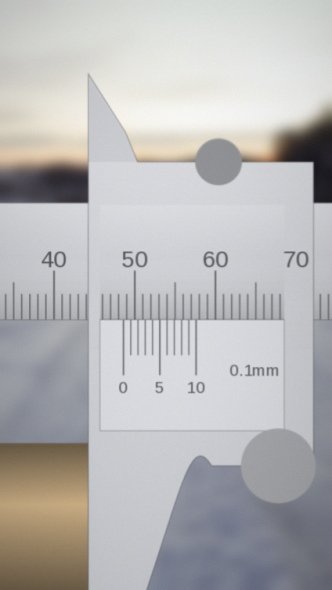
48.6; mm
